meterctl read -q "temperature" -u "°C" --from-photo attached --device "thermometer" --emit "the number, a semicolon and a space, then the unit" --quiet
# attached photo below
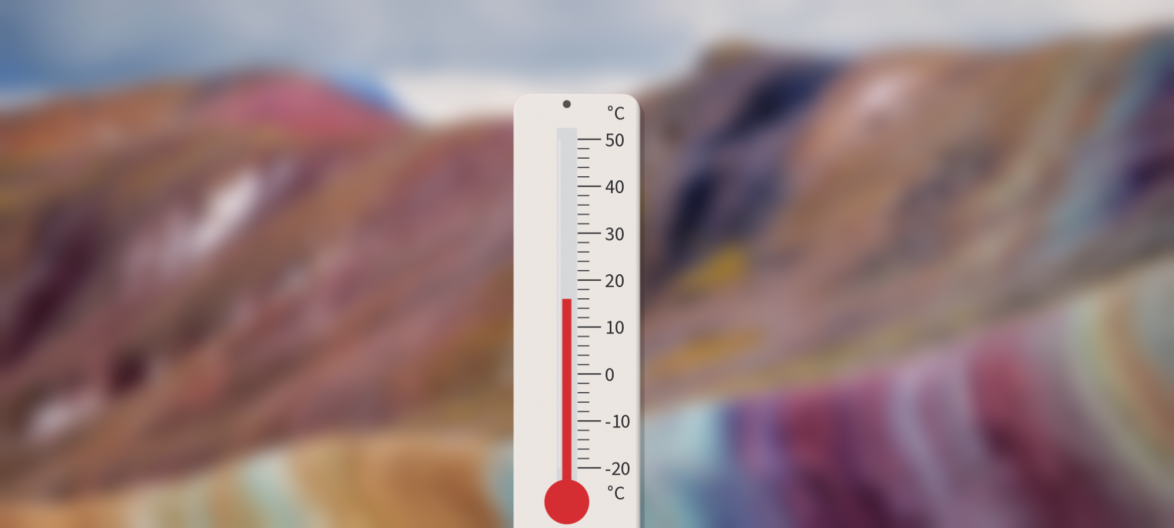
16; °C
